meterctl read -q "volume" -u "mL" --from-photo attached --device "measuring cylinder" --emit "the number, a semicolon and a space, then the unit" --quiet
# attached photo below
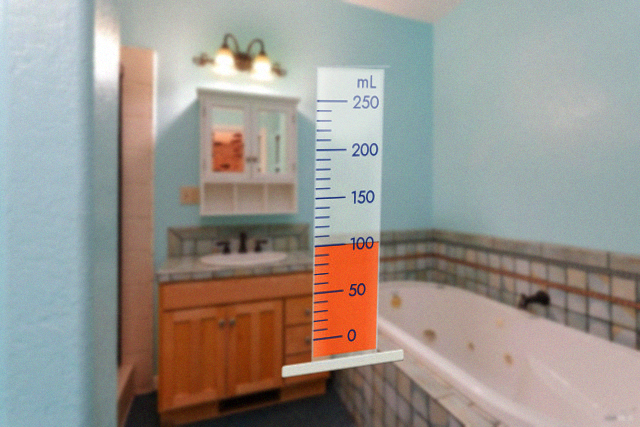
100; mL
